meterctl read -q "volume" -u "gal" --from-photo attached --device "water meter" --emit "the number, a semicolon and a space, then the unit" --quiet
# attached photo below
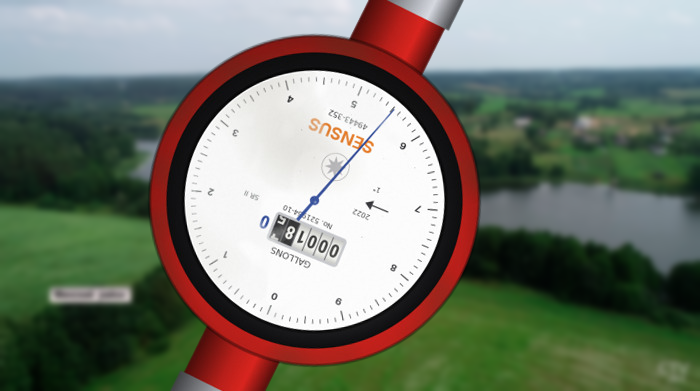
1845.5; gal
